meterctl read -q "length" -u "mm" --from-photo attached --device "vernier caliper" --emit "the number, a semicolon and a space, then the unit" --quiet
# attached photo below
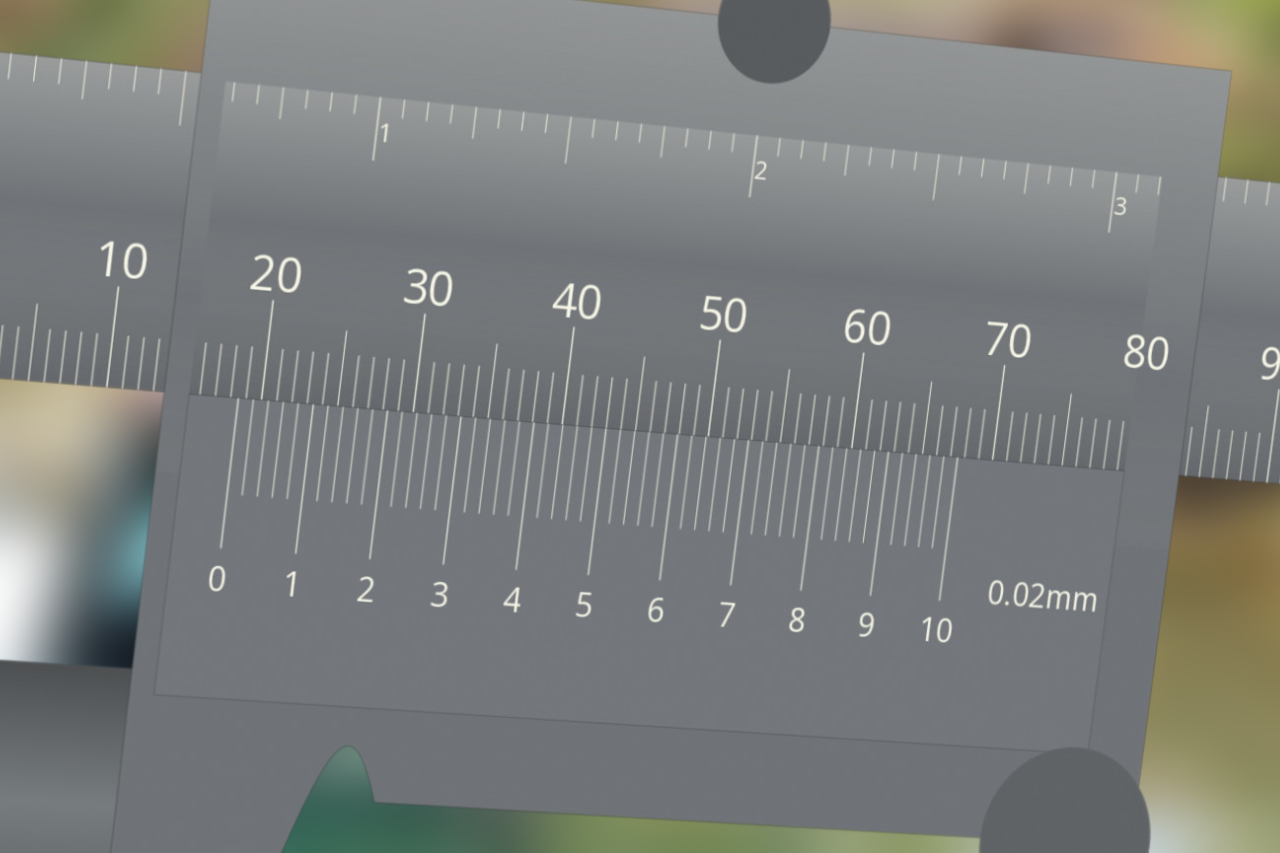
18.5; mm
